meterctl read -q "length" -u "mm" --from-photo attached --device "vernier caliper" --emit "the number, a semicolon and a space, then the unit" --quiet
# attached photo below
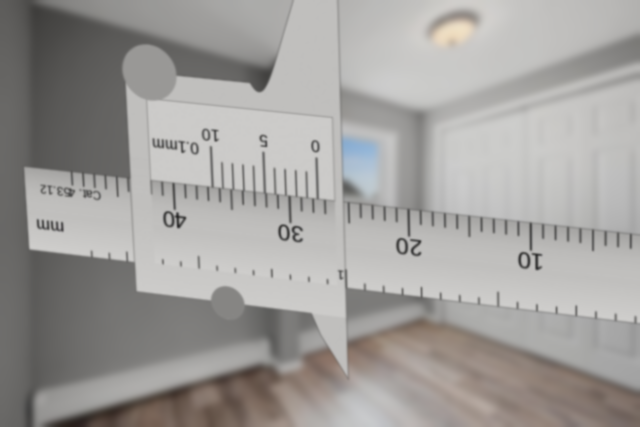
27.6; mm
